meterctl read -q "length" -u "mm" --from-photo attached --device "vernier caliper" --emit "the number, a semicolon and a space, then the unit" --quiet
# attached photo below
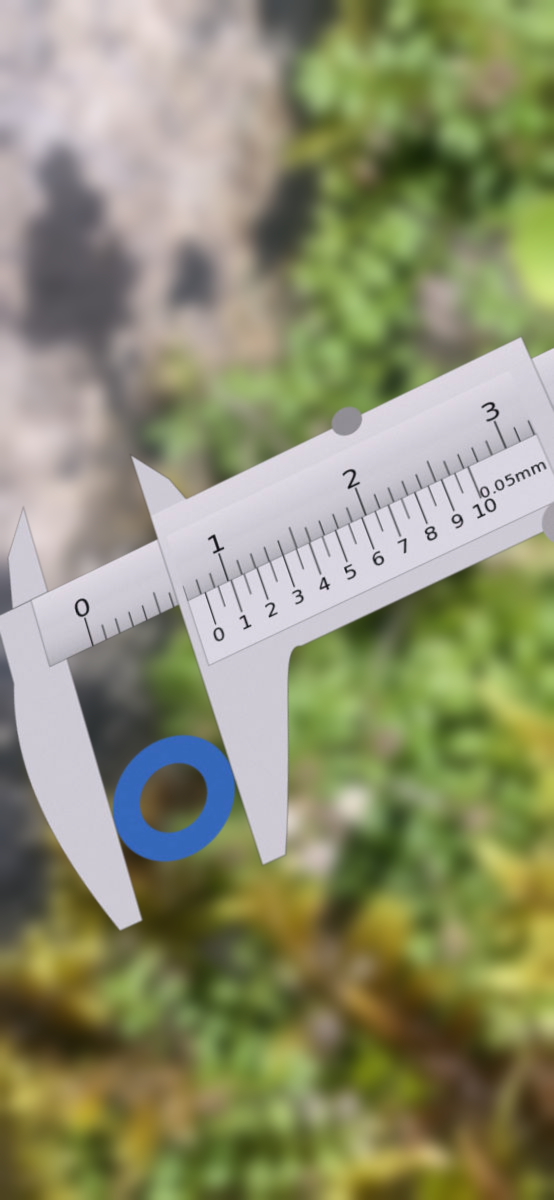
8.3; mm
